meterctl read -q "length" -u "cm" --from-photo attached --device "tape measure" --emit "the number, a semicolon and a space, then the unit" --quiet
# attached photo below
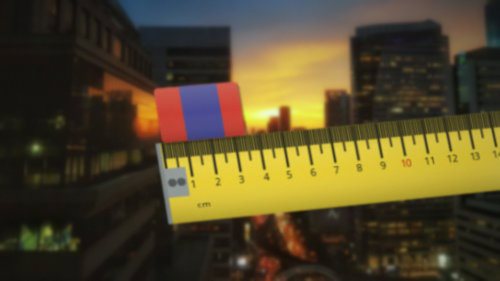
3.5; cm
